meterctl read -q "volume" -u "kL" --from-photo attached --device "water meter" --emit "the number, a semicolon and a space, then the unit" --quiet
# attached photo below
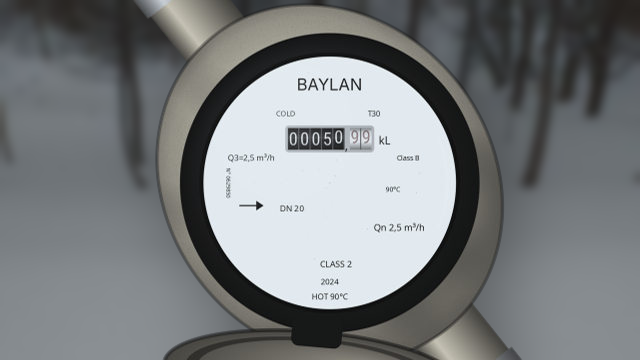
50.99; kL
